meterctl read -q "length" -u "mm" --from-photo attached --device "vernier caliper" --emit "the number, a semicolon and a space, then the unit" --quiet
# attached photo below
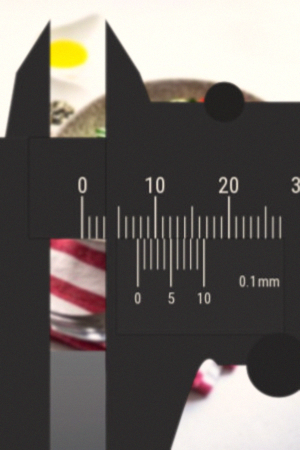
7.6; mm
